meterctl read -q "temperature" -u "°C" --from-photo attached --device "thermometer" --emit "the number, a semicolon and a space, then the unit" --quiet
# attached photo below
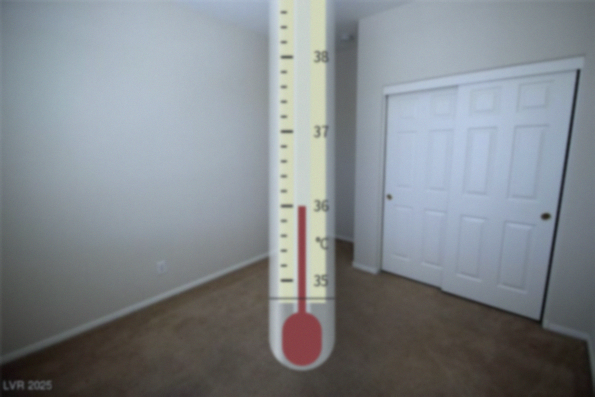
36; °C
